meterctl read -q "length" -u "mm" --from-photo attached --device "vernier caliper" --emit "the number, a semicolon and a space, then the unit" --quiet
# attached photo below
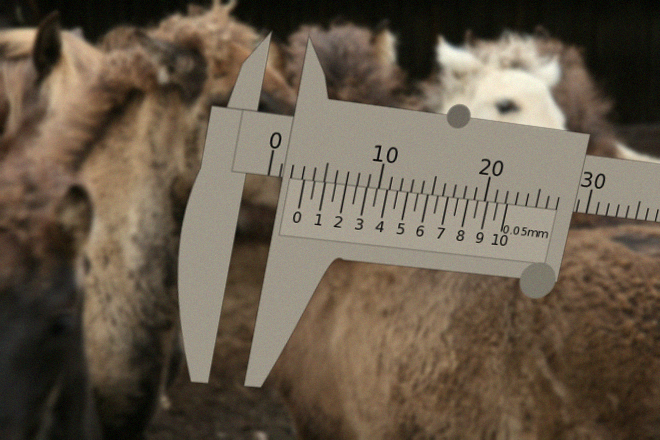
3.2; mm
